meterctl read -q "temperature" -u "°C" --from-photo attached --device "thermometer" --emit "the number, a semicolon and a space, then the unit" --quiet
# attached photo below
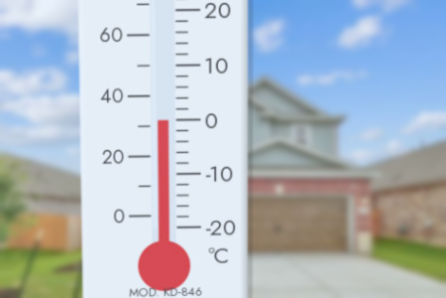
0; °C
